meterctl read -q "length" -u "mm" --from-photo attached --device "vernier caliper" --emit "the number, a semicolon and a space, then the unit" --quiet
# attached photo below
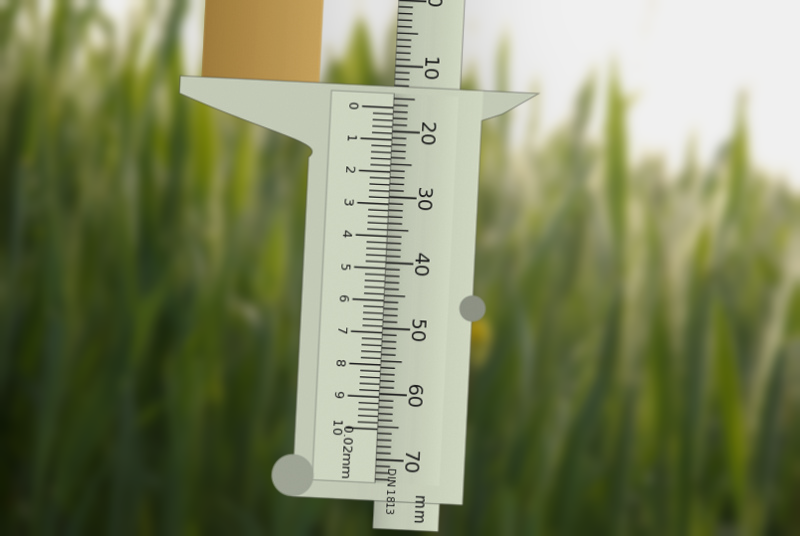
16.4; mm
